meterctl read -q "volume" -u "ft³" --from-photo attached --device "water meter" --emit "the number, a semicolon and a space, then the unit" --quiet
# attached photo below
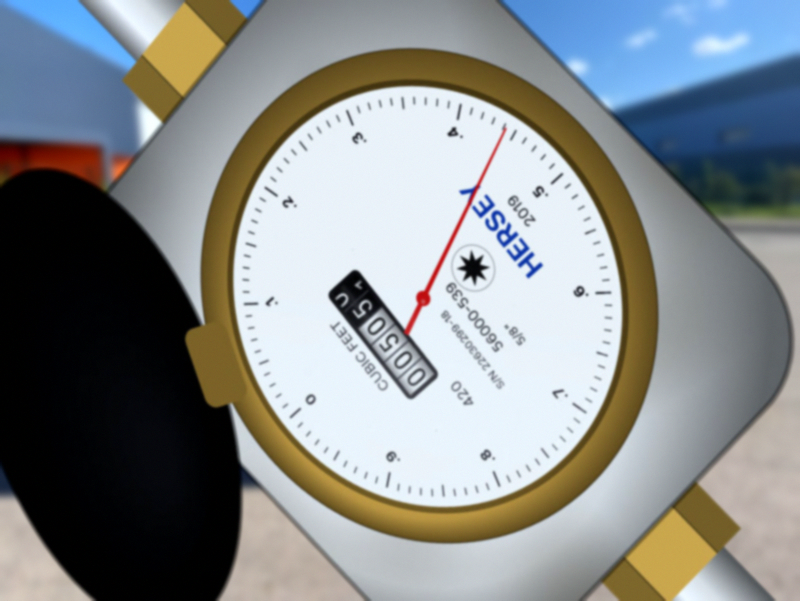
5050.44; ft³
